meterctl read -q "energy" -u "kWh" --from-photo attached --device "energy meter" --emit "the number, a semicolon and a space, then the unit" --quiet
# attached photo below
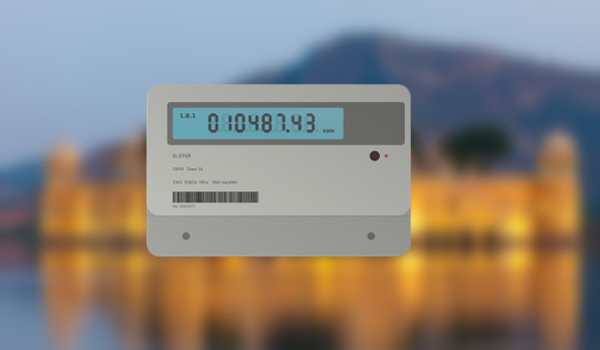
10487.43; kWh
